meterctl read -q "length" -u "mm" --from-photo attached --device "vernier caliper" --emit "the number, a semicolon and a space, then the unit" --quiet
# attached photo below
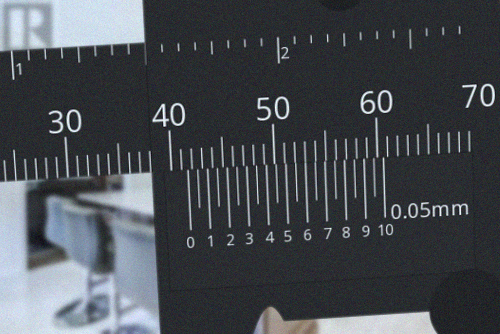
41.6; mm
